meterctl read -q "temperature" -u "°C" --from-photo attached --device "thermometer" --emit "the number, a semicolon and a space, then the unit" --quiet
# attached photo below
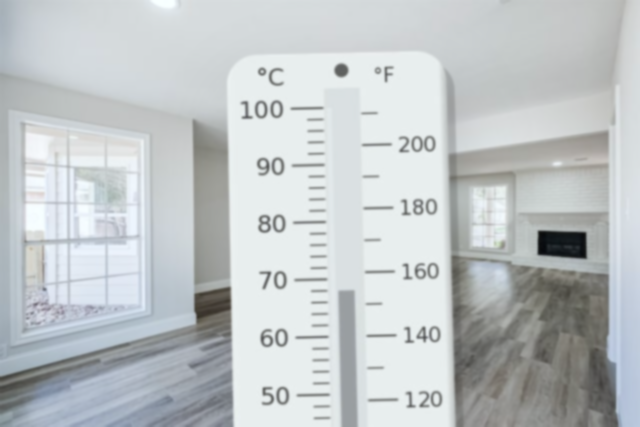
68; °C
